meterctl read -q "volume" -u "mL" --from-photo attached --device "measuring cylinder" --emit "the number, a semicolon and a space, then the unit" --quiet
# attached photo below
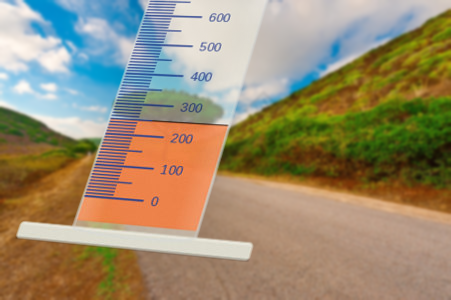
250; mL
